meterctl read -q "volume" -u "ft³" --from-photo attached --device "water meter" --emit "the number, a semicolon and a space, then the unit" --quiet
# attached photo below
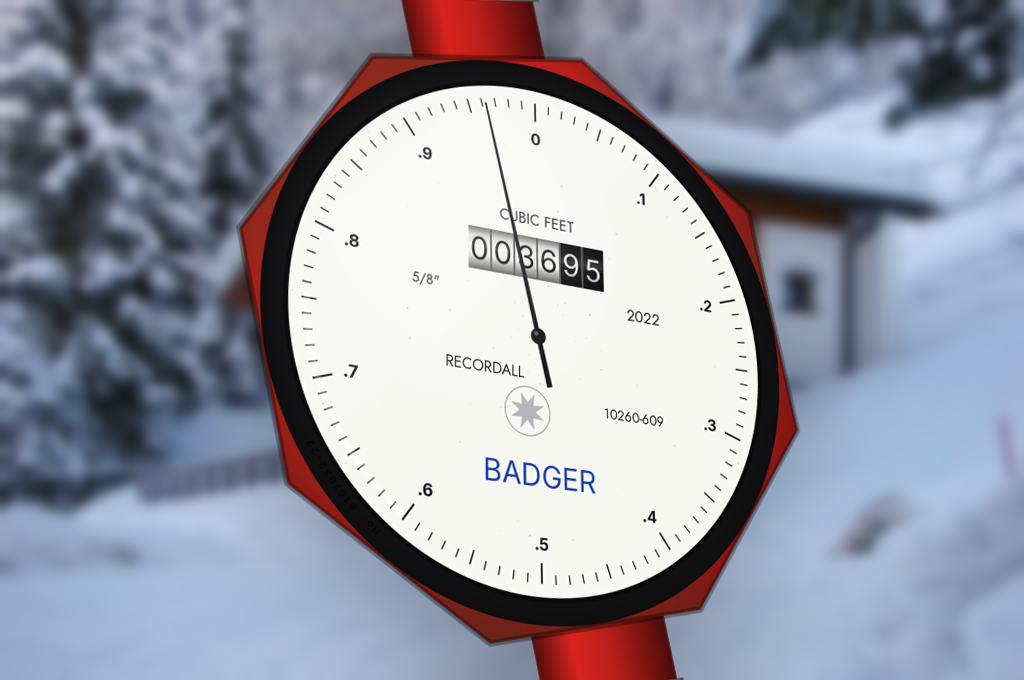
3694.96; ft³
